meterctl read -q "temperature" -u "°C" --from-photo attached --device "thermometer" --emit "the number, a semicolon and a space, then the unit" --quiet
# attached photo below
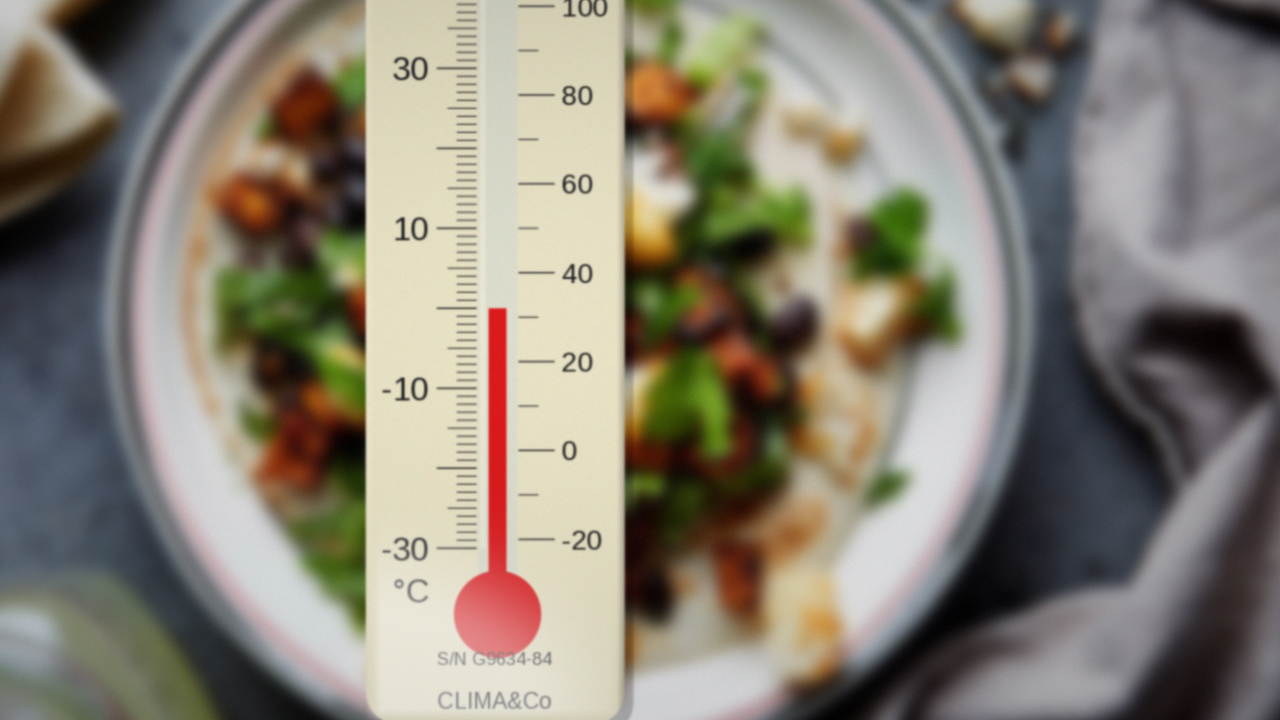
0; °C
